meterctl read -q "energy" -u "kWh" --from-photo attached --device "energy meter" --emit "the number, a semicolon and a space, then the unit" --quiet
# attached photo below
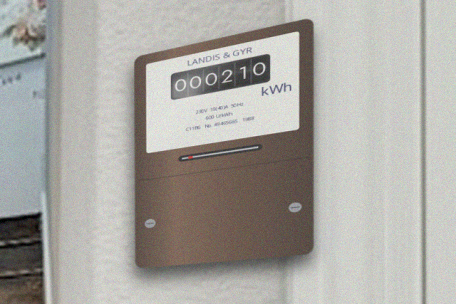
210; kWh
